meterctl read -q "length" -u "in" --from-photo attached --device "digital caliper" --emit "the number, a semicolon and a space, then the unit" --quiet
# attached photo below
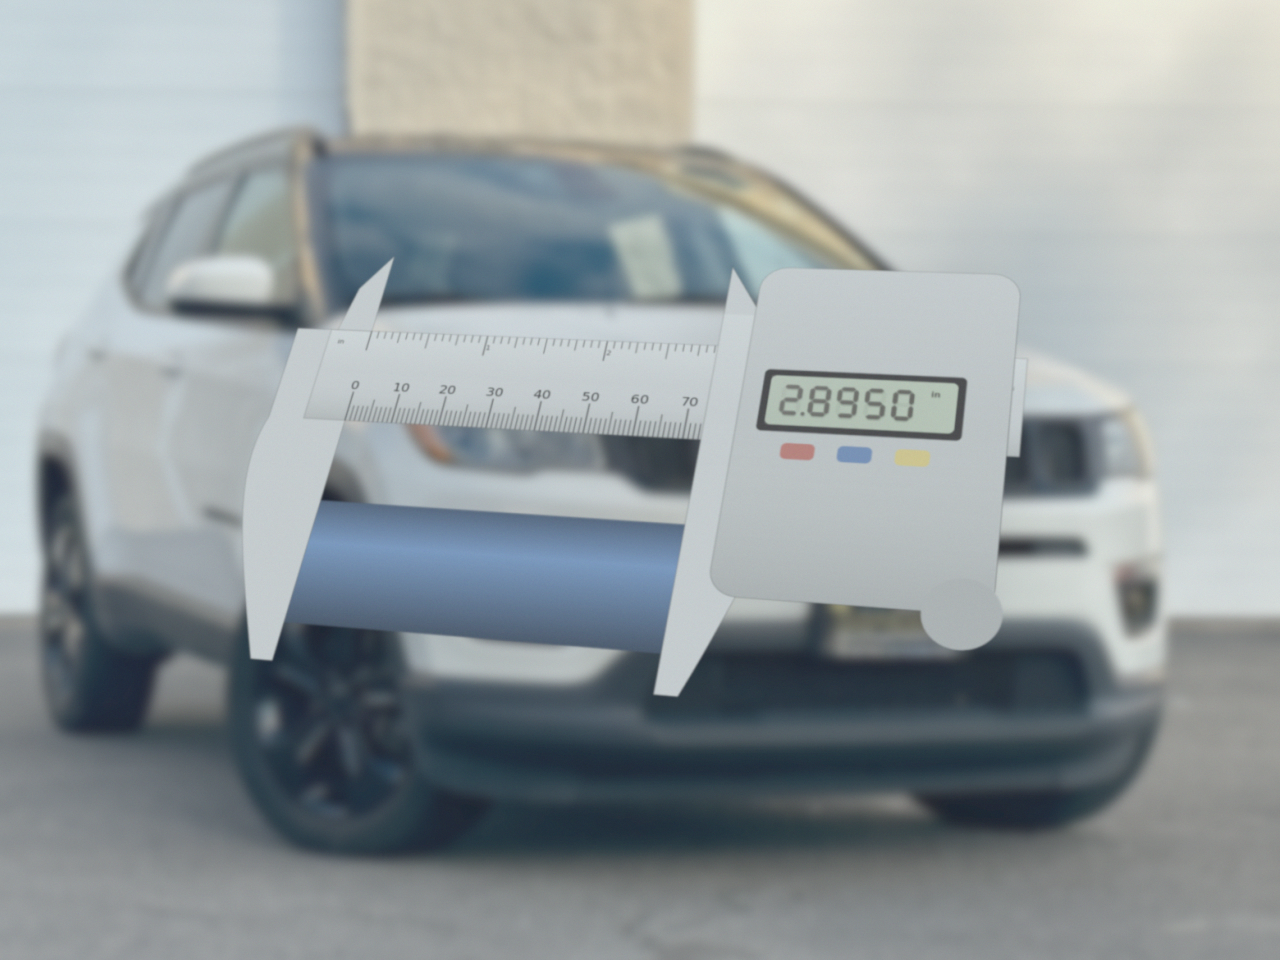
2.8950; in
